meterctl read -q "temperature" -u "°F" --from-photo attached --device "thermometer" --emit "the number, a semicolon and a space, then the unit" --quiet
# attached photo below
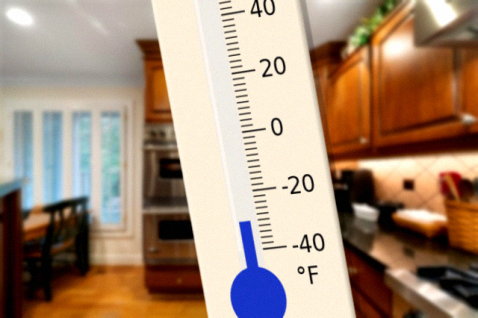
-30; °F
